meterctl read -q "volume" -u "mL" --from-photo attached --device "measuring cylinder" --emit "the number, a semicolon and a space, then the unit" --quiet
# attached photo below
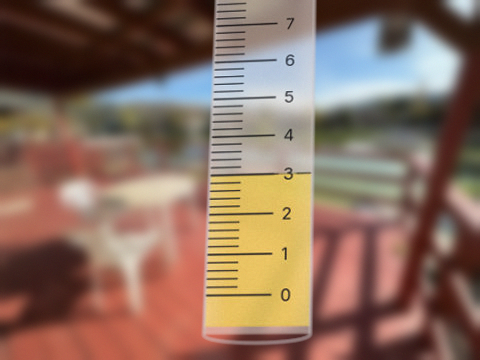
3; mL
